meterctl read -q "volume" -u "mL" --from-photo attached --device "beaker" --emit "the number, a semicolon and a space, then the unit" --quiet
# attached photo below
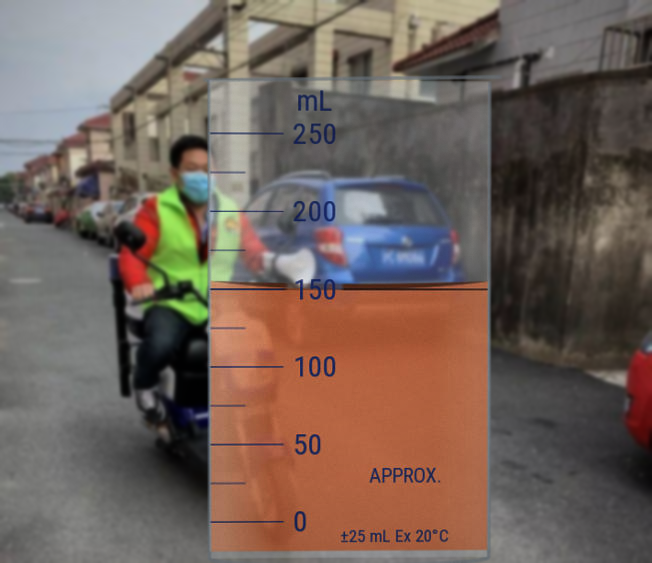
150; mL
